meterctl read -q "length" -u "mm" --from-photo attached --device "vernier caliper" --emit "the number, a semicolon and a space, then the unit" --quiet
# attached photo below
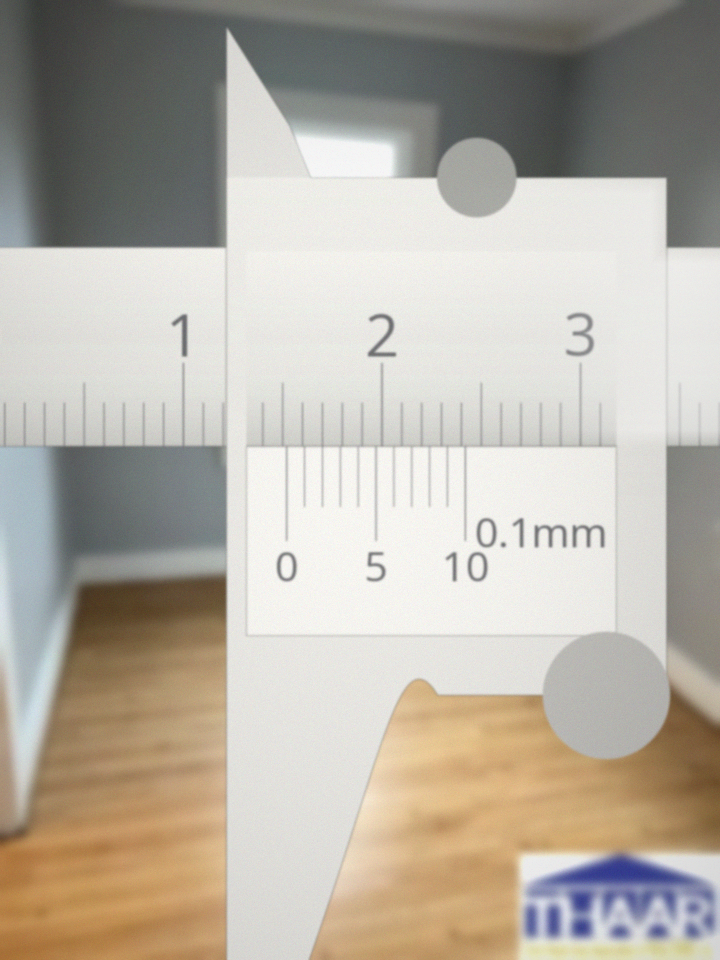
15.2; mm
